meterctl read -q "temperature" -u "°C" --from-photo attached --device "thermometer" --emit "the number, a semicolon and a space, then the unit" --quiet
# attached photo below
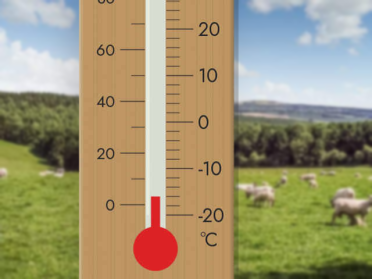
-16; °C
